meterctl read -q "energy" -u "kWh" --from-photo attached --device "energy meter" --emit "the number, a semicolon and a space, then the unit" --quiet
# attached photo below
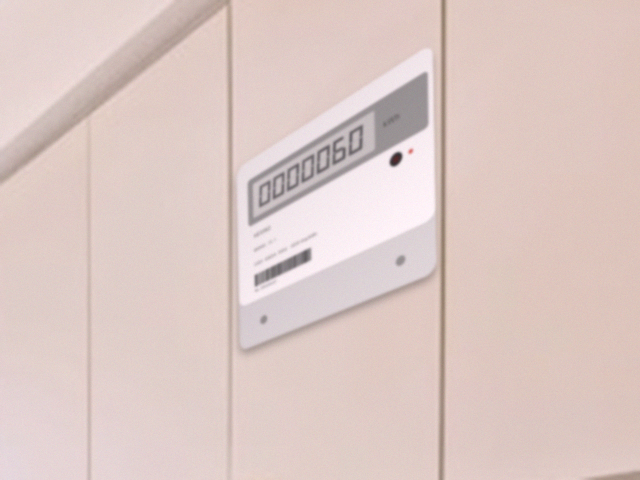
60; kWh
